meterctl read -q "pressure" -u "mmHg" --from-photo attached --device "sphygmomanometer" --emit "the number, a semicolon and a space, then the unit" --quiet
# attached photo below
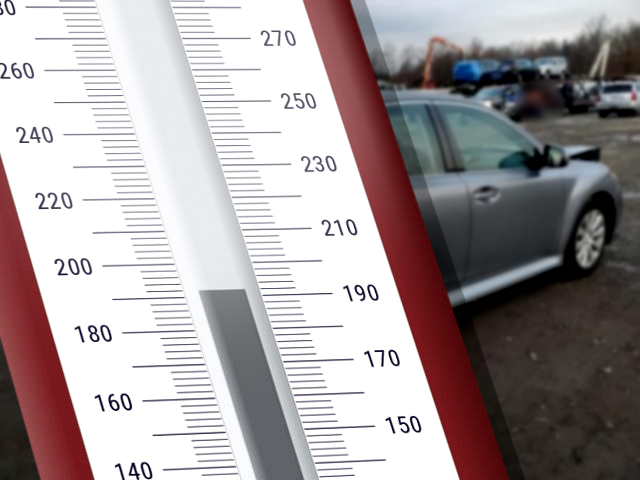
192; mmHg
